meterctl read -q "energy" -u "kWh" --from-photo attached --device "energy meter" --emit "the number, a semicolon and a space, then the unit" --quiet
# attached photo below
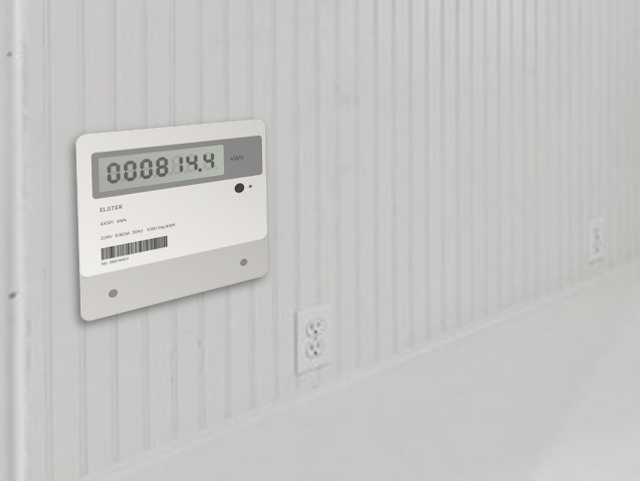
814.4; kWh
